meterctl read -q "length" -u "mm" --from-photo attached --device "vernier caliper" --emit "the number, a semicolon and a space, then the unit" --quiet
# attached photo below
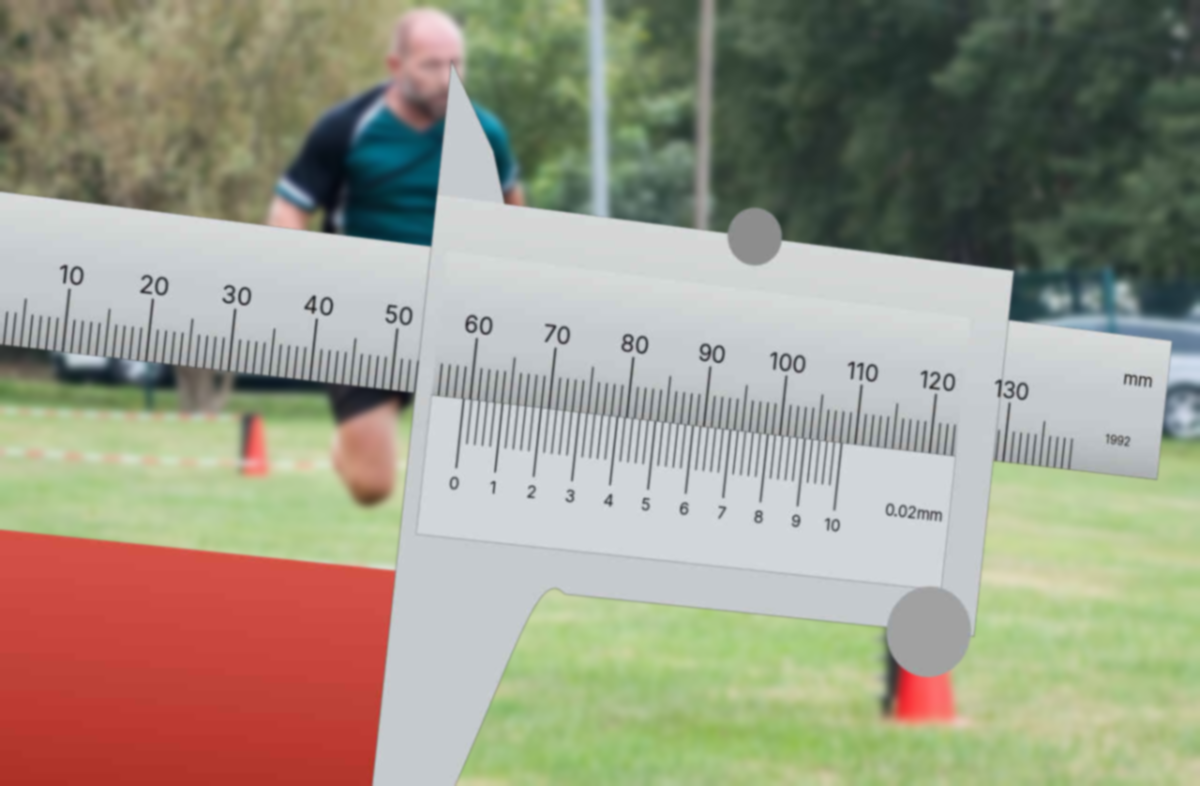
59.2; mm
